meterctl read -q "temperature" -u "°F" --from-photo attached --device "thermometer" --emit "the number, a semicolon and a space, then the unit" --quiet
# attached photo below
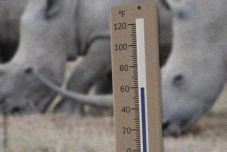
60; °F
